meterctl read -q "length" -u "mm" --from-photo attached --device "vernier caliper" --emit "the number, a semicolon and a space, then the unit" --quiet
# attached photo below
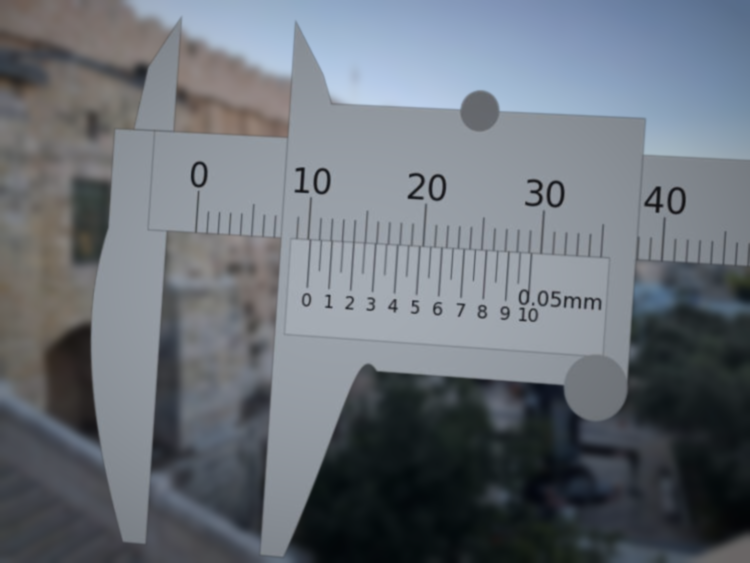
10.2; mm
